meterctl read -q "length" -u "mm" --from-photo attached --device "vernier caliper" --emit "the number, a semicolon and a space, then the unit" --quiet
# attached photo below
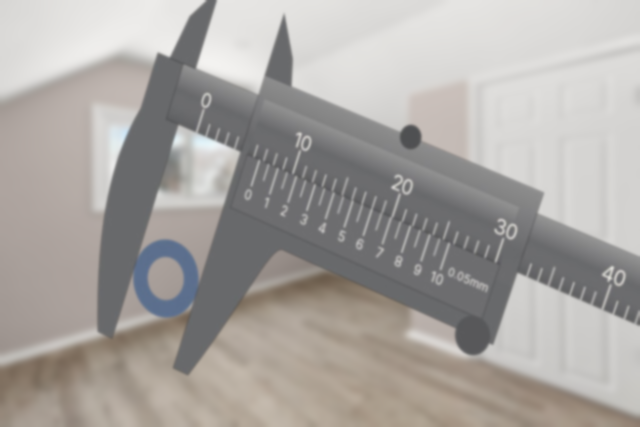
6.6; mm
